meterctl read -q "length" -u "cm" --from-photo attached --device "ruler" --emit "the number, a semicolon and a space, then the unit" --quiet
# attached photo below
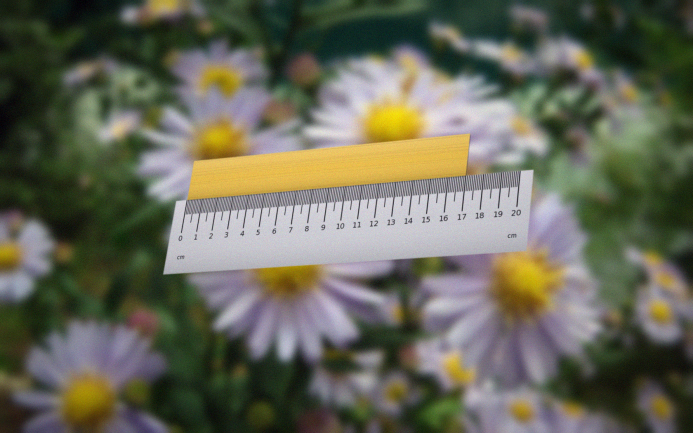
17; cm
